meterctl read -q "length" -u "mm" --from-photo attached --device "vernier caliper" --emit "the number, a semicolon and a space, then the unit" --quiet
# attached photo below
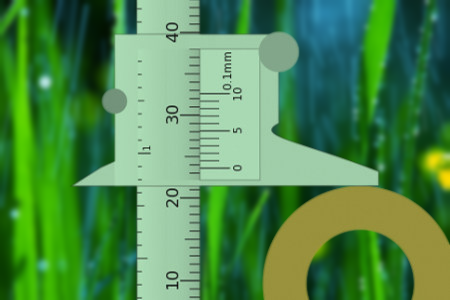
23.6; mm
